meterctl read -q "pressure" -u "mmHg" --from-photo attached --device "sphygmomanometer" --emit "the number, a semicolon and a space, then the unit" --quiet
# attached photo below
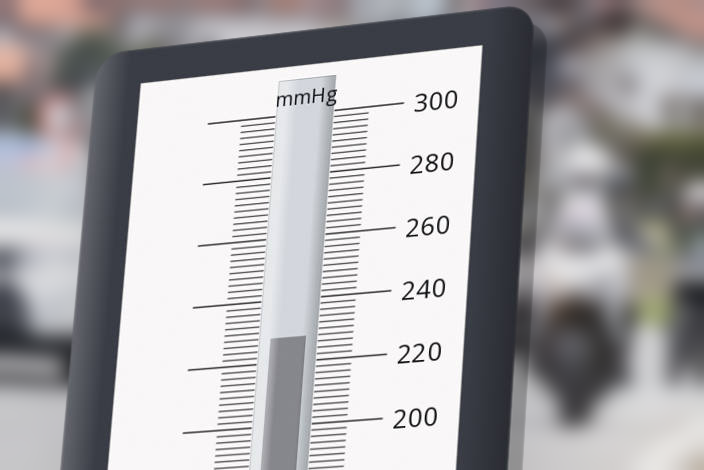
228; mmHg
